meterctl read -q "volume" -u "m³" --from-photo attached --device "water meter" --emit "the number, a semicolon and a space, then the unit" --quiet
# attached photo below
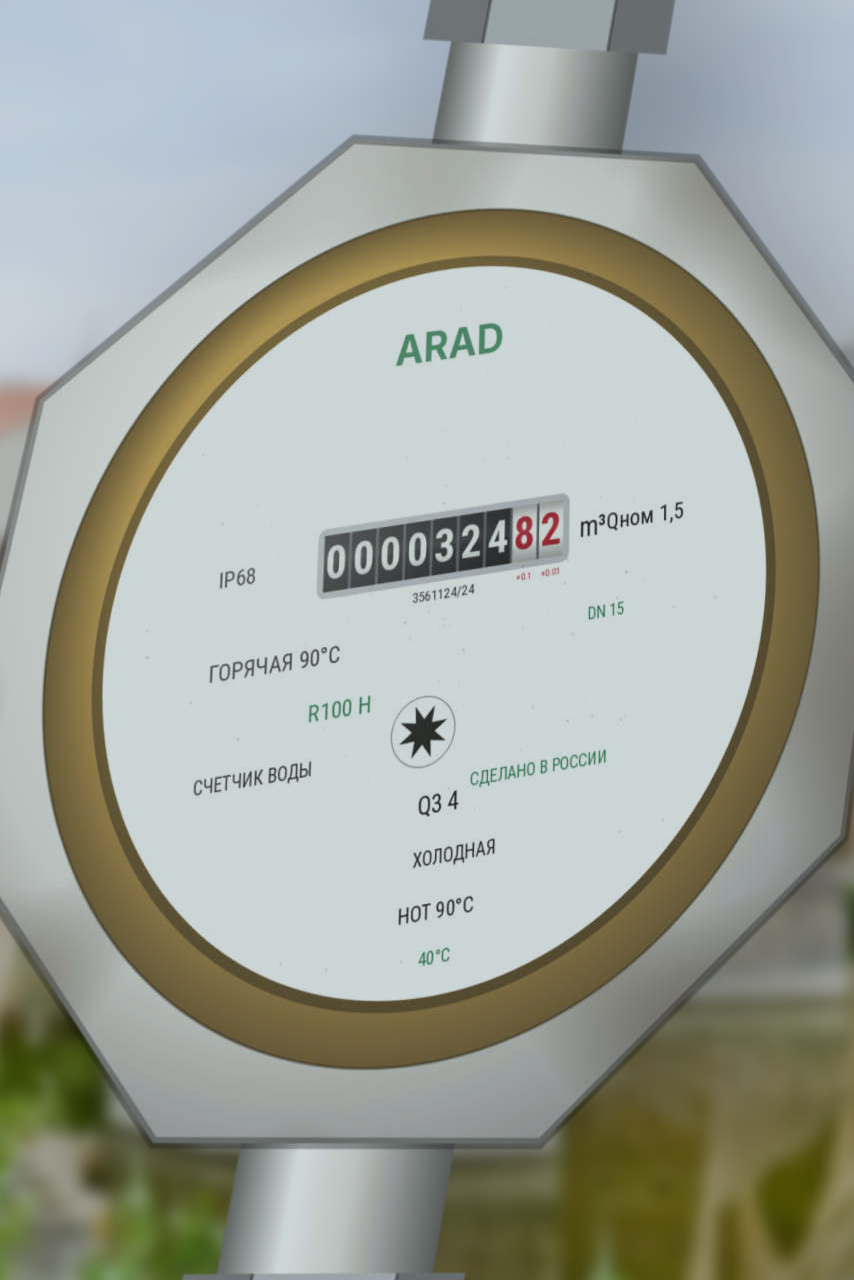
324.82; m³
